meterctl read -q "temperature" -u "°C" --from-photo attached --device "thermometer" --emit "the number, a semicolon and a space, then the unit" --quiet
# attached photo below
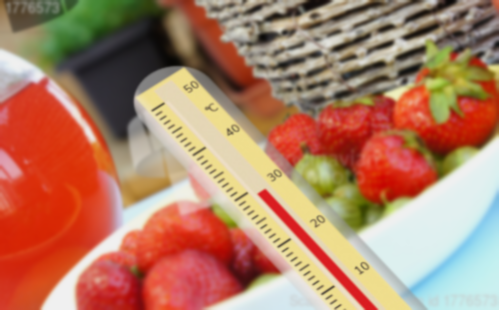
29; °C
